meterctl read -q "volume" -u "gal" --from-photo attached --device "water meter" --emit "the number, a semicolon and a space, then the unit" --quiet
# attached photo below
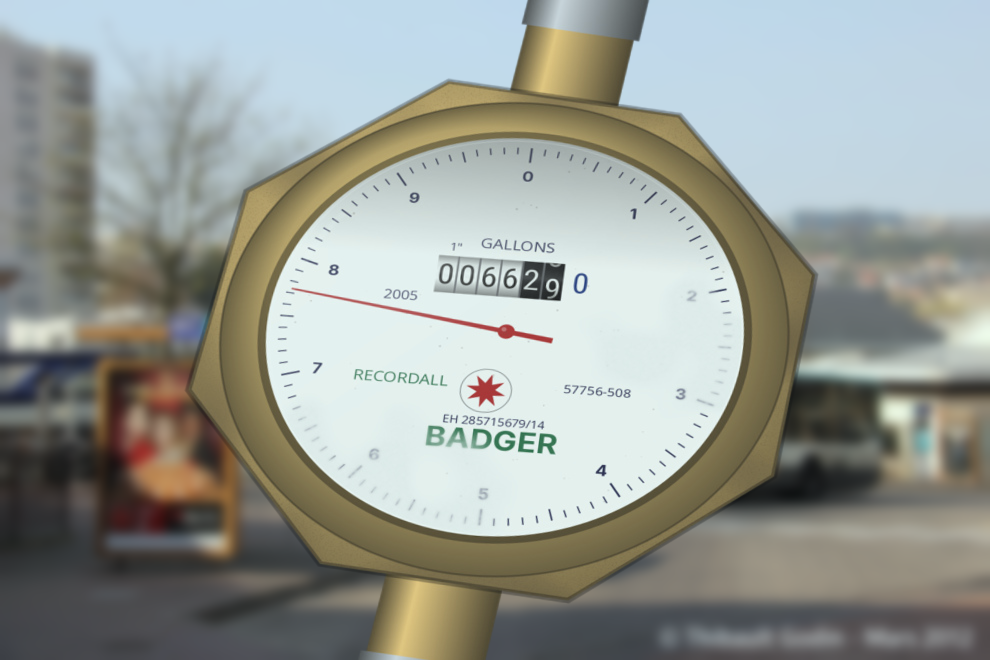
66287.7; gal
